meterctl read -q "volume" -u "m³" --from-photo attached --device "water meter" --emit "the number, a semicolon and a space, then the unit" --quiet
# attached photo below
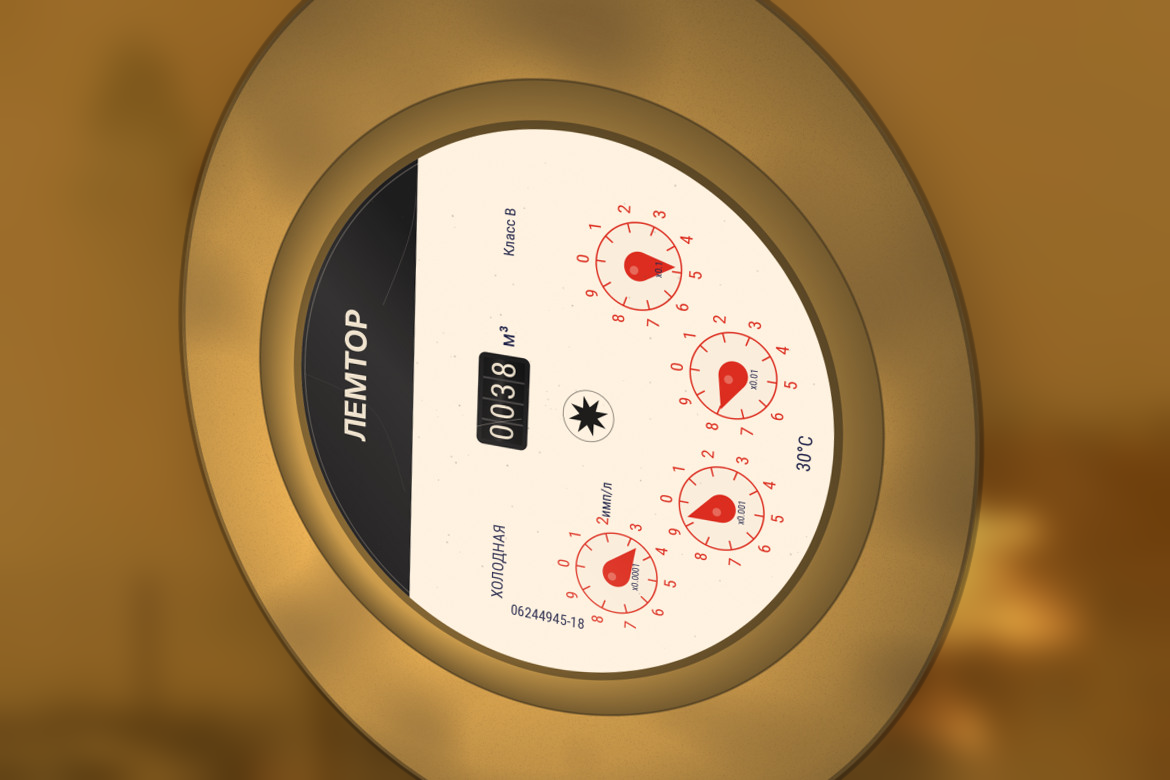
38.4793; m³
